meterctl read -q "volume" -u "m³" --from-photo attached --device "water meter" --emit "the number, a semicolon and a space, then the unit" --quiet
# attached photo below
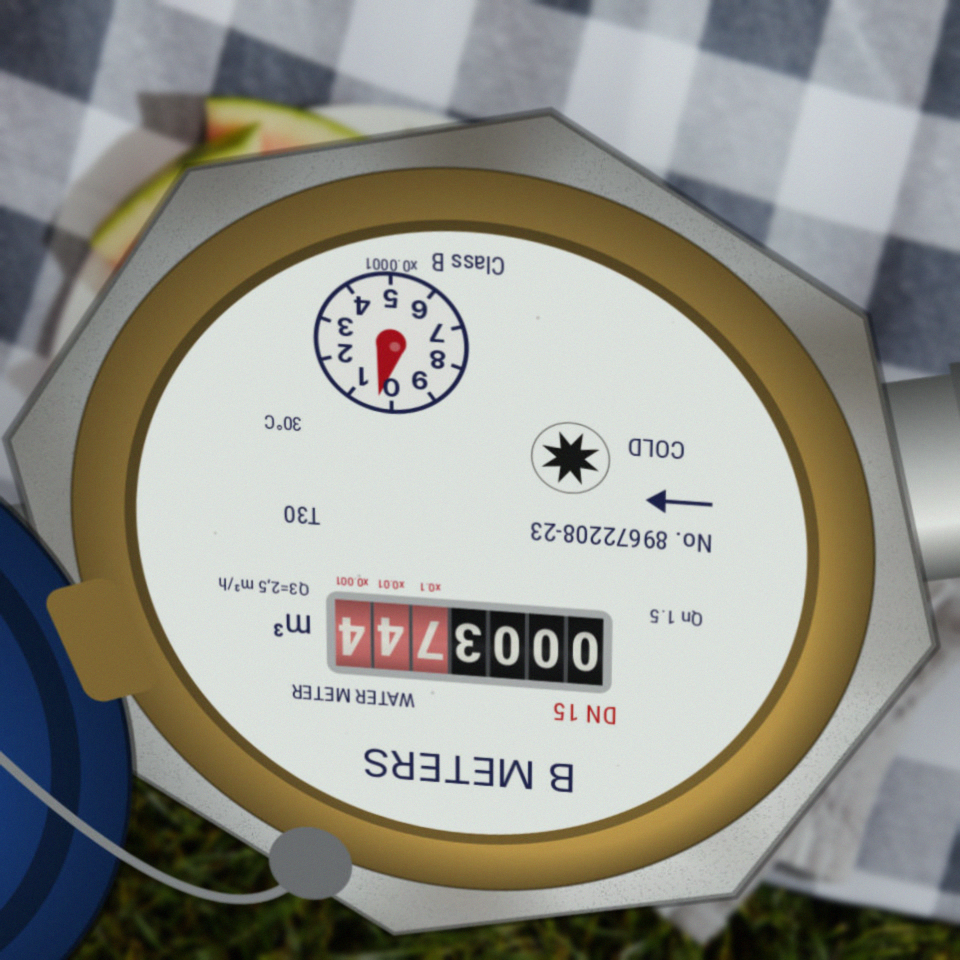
3.7440; m³
